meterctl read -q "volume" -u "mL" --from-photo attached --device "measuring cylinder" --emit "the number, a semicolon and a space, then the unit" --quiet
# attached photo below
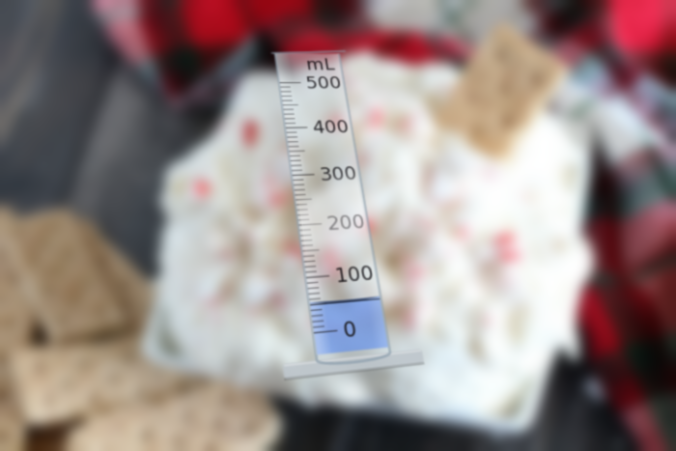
50; mL
